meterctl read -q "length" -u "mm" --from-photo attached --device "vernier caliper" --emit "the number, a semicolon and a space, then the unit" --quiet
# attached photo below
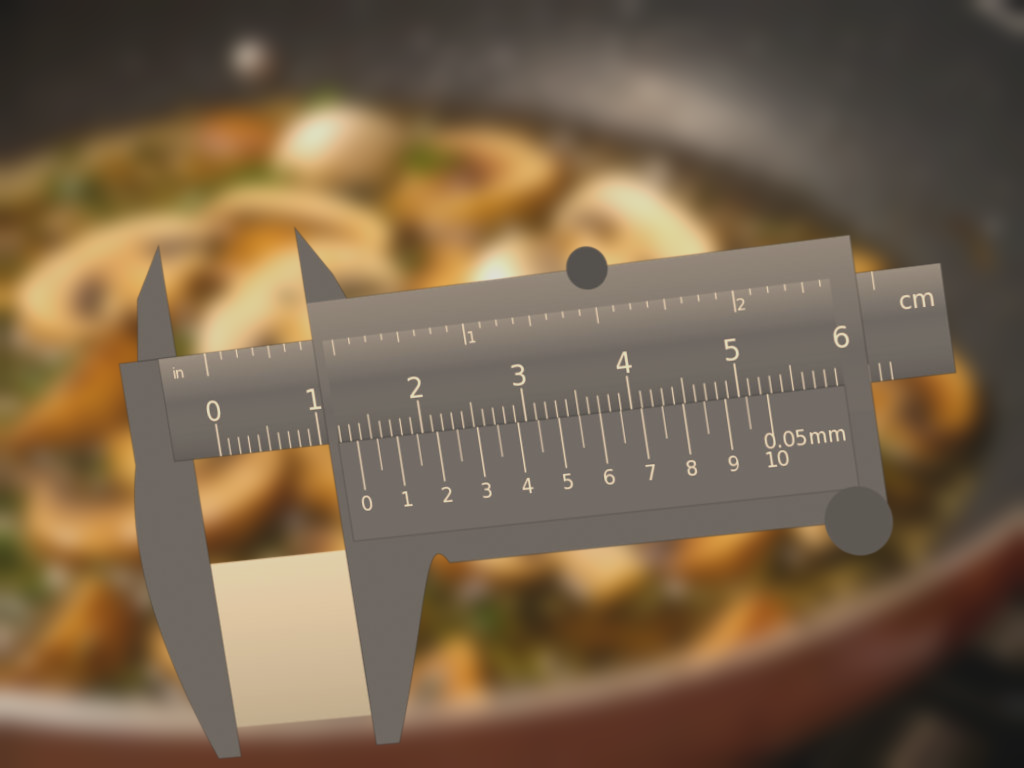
13.6; mm
